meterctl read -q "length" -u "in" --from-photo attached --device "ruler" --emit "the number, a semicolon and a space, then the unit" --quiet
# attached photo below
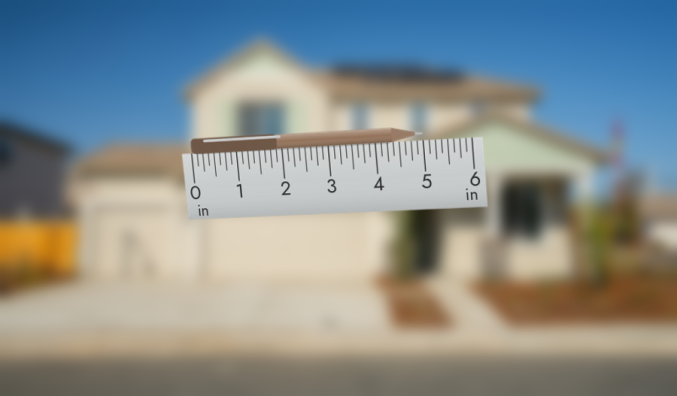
5; in
